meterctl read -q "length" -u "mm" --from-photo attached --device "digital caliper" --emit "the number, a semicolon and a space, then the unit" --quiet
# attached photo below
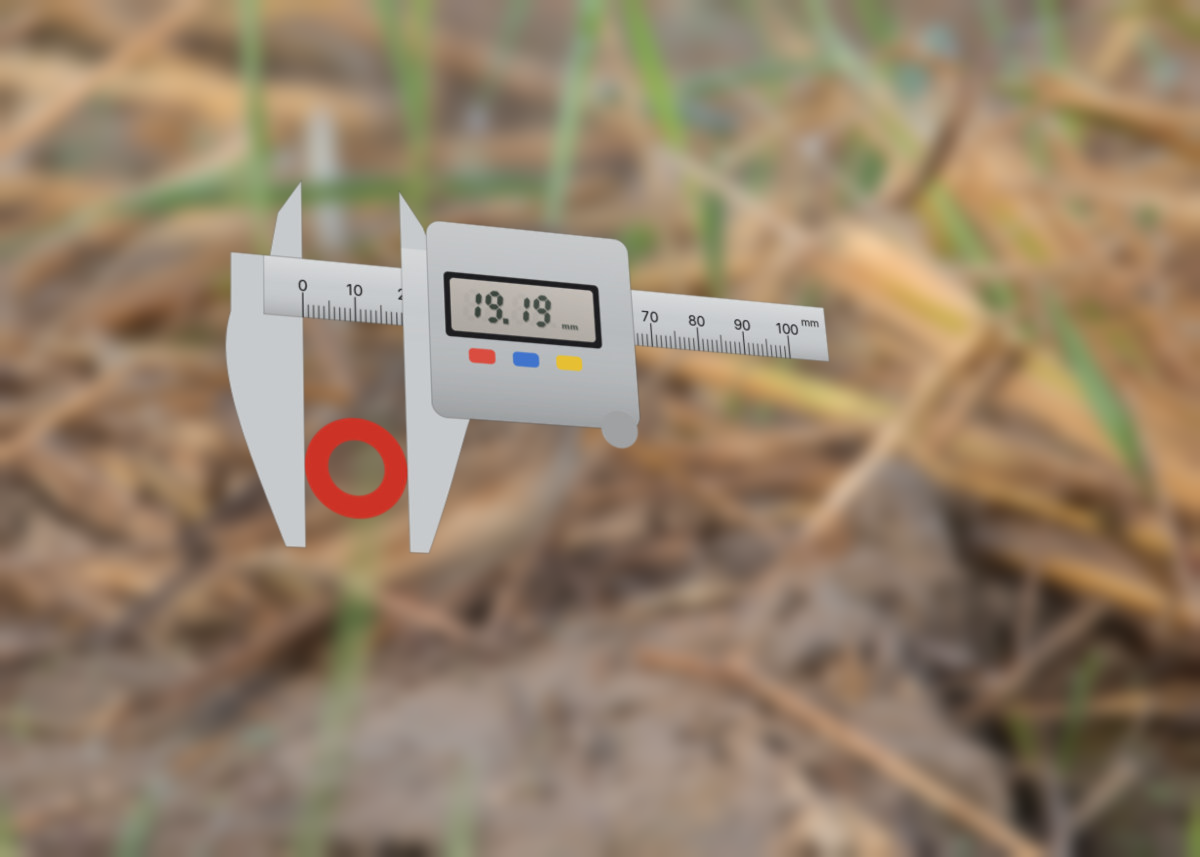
19.19; mm
